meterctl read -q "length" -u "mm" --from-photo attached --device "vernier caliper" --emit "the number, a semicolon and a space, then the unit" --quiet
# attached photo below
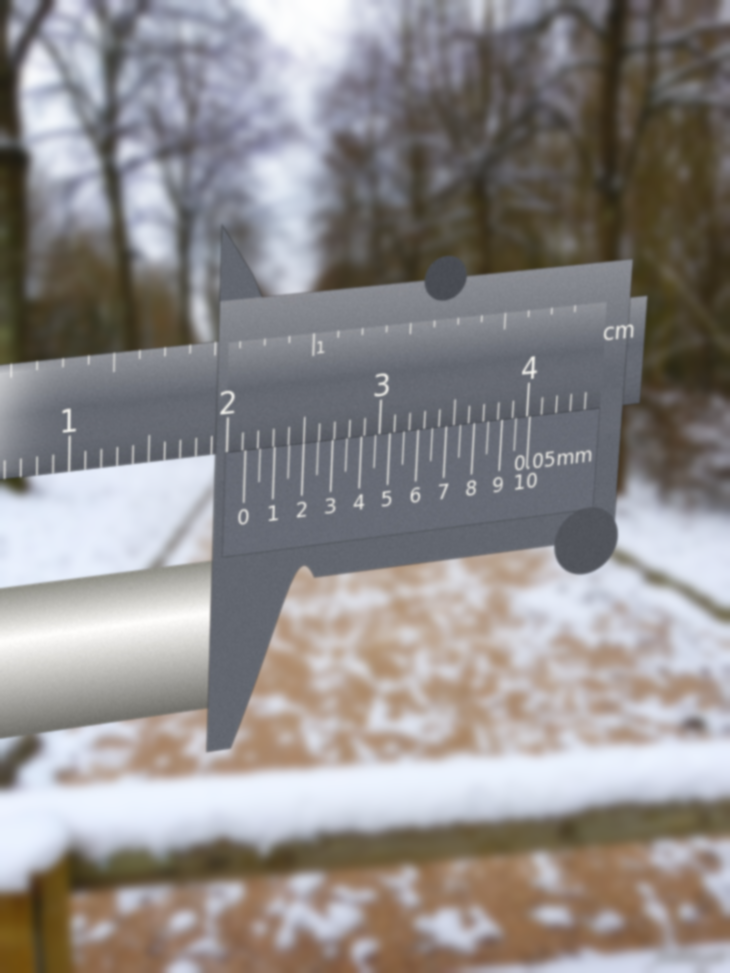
21.2; mm
